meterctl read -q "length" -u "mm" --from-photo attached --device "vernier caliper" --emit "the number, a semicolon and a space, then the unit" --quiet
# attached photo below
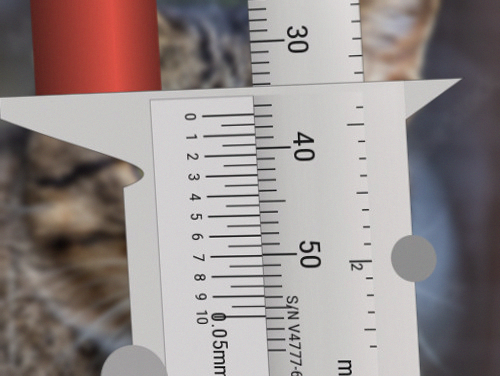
36.8; mm
